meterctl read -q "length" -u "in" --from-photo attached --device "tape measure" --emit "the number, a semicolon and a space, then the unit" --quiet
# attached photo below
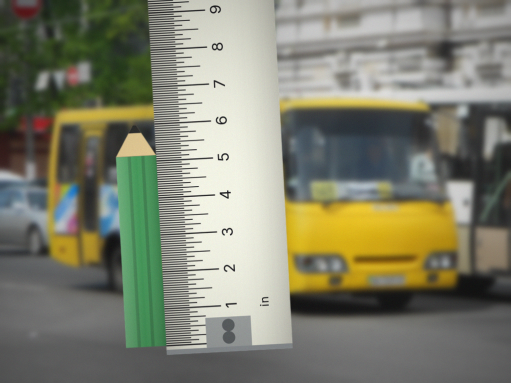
6; in
